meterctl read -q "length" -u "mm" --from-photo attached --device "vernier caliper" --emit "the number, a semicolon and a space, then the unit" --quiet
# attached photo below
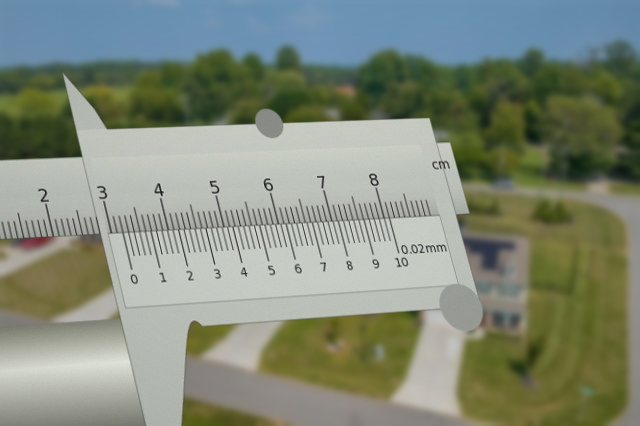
32.0; mm
